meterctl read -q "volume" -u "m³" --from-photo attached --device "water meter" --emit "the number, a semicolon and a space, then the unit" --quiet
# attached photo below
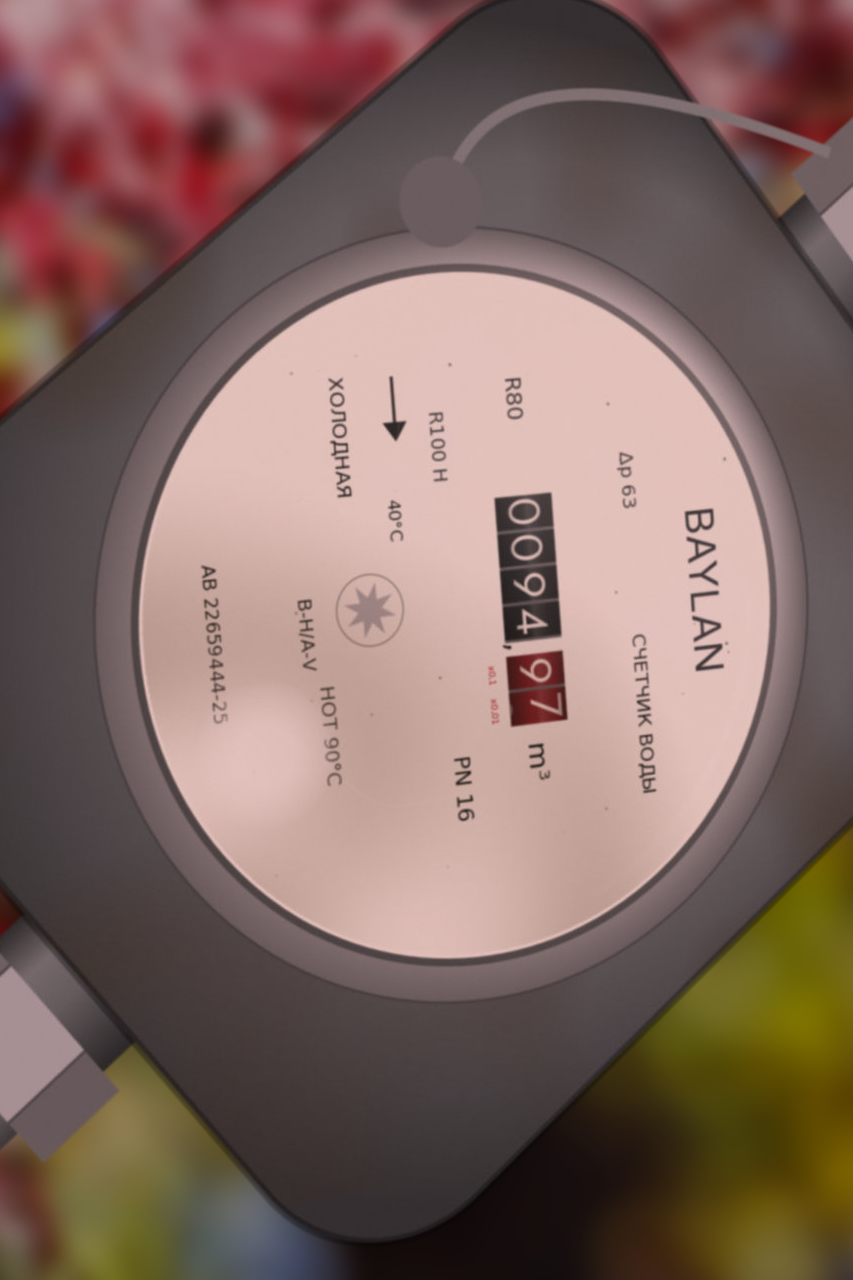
94.97; m³
